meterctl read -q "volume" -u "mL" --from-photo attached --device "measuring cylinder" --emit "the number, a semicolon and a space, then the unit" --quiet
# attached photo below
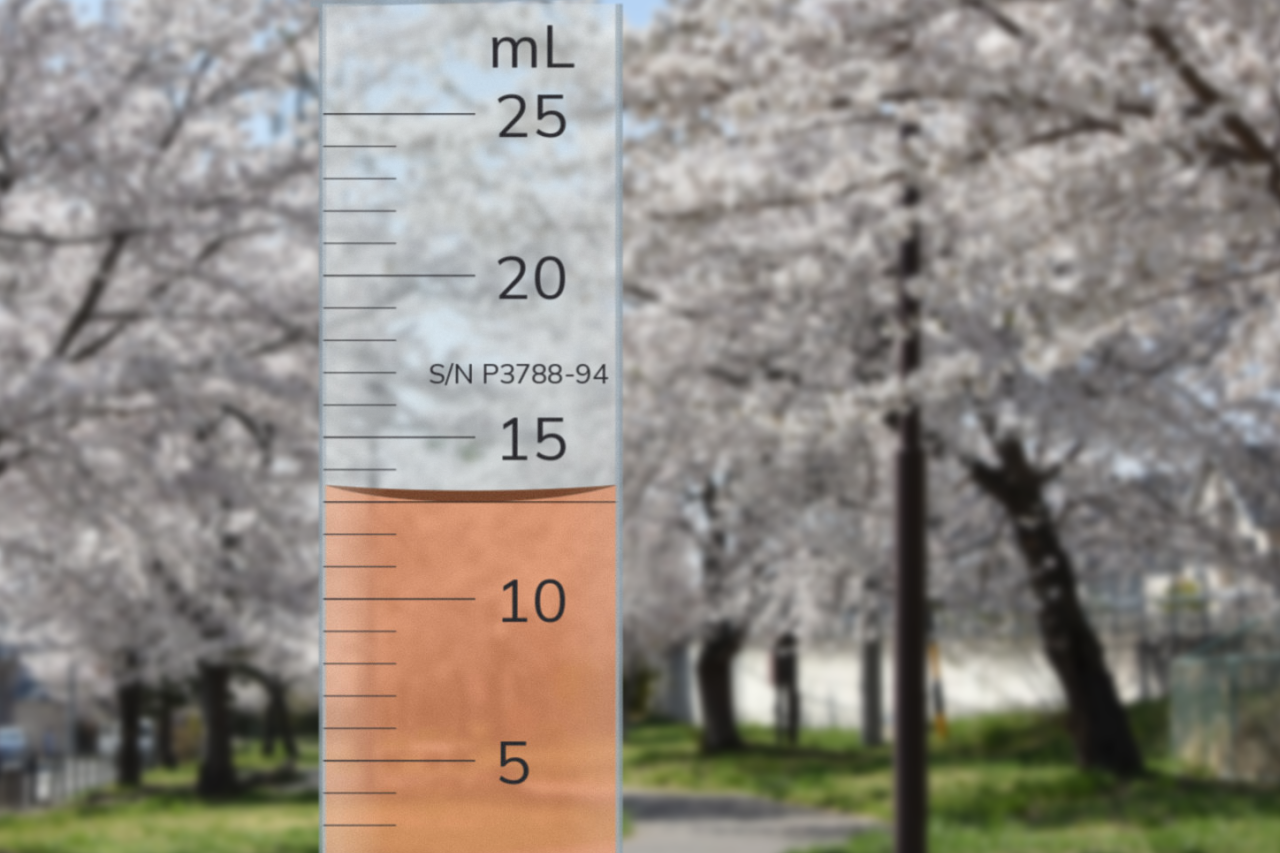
13; mL
